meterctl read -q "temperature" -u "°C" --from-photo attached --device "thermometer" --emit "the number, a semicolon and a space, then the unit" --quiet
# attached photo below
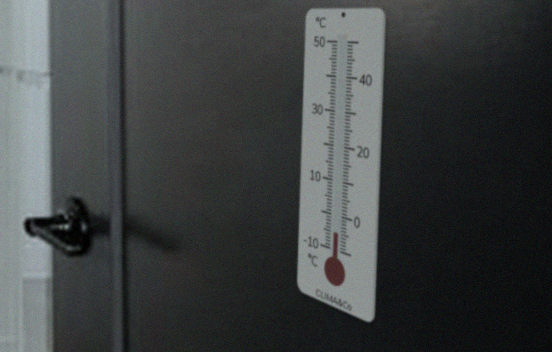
-5; °C
